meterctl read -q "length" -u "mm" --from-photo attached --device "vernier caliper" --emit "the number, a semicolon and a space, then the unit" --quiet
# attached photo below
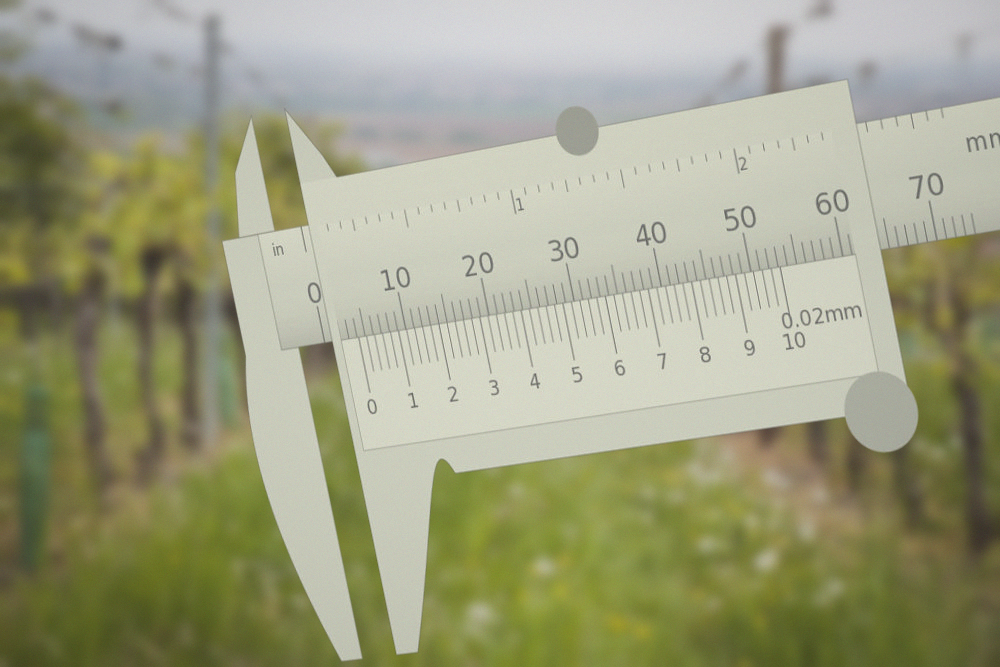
4.2; mm
